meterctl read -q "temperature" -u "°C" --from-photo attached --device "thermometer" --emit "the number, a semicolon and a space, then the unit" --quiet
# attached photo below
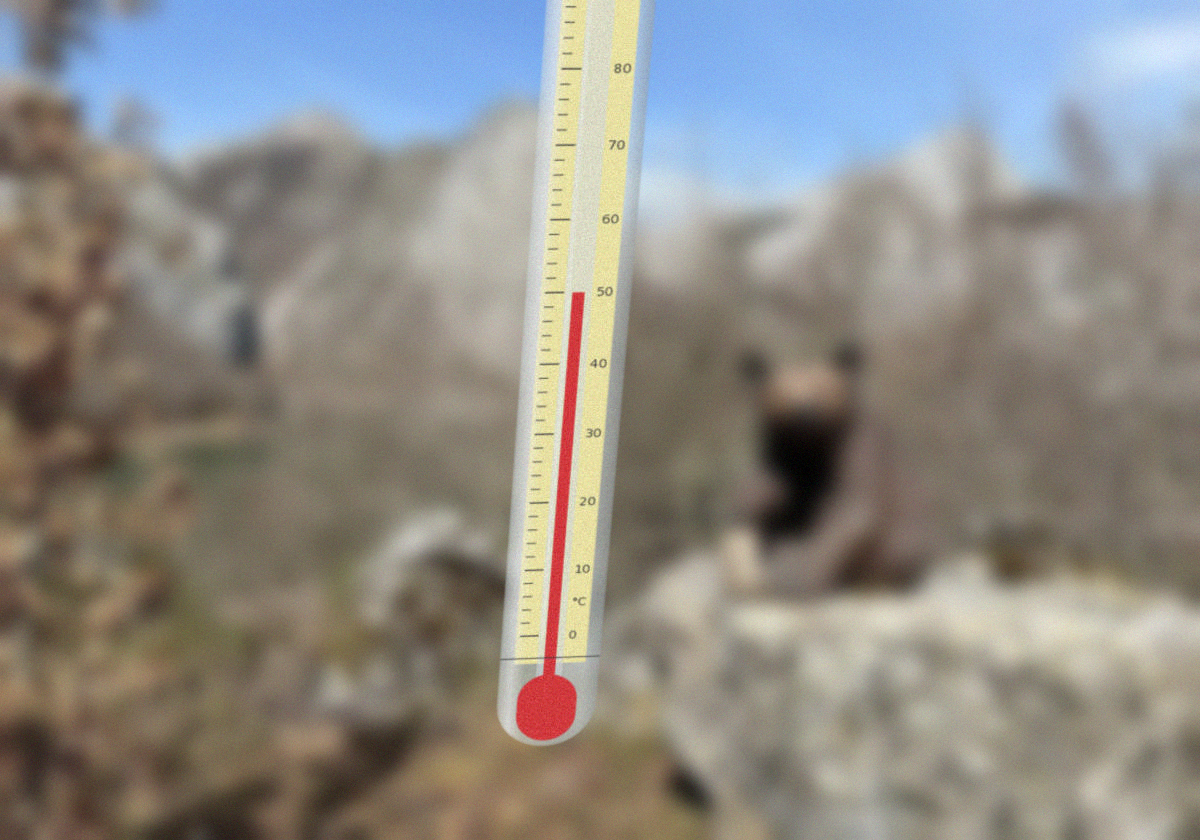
50; °C
